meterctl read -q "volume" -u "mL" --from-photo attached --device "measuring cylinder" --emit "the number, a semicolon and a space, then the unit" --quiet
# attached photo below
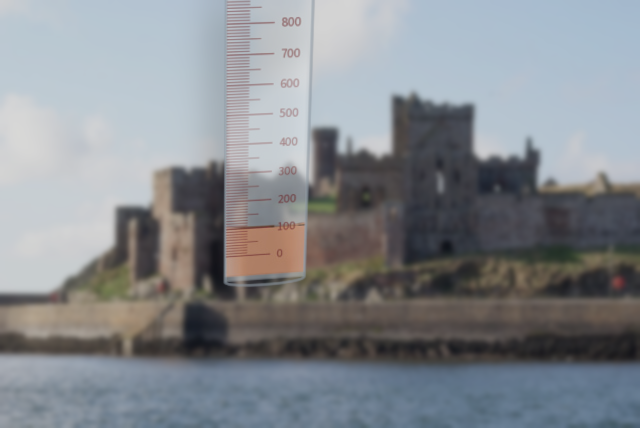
100; mL
